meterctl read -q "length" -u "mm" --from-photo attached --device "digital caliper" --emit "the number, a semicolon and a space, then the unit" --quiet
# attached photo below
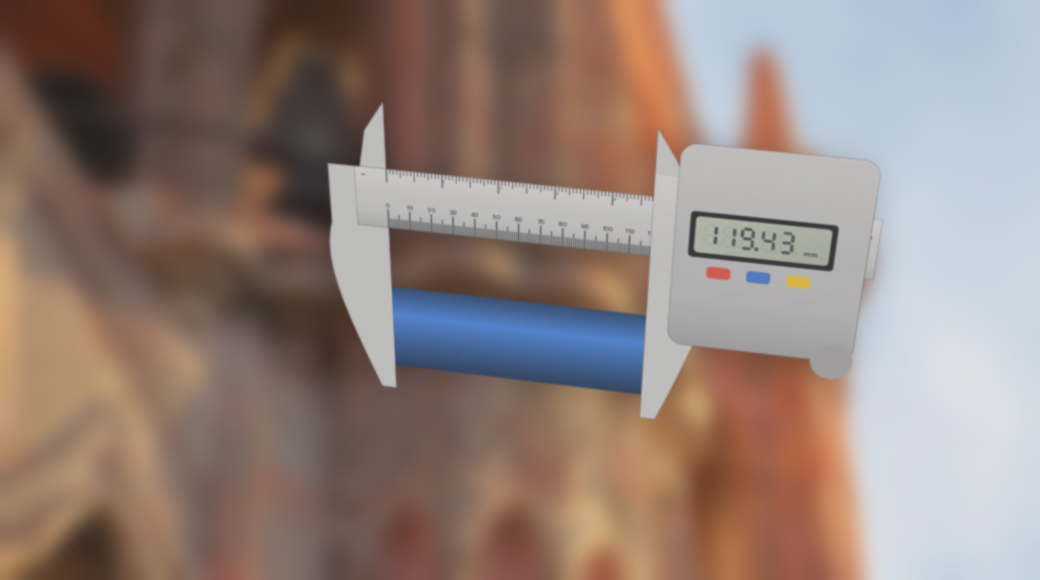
119.43; mm
